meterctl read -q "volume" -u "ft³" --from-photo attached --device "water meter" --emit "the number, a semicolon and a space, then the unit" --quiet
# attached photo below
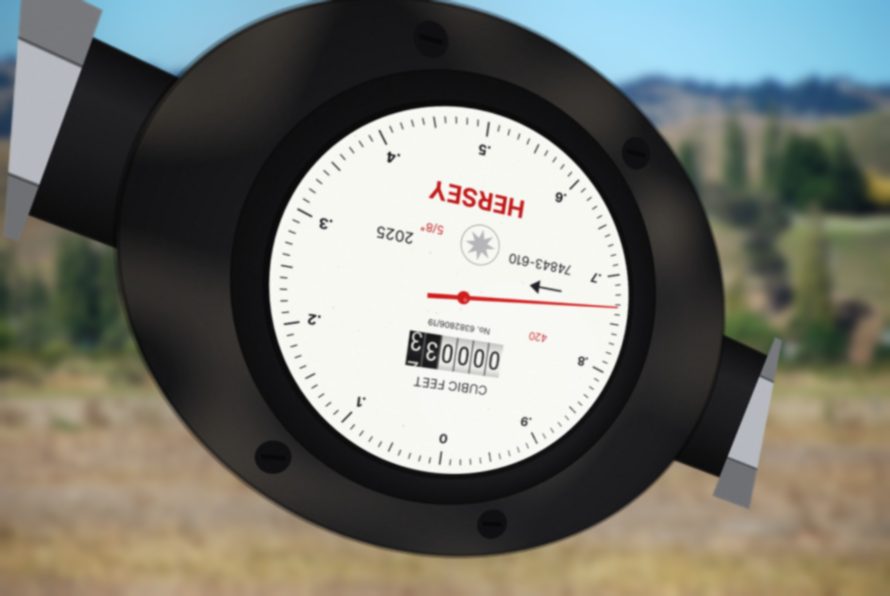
32.73; ft³
